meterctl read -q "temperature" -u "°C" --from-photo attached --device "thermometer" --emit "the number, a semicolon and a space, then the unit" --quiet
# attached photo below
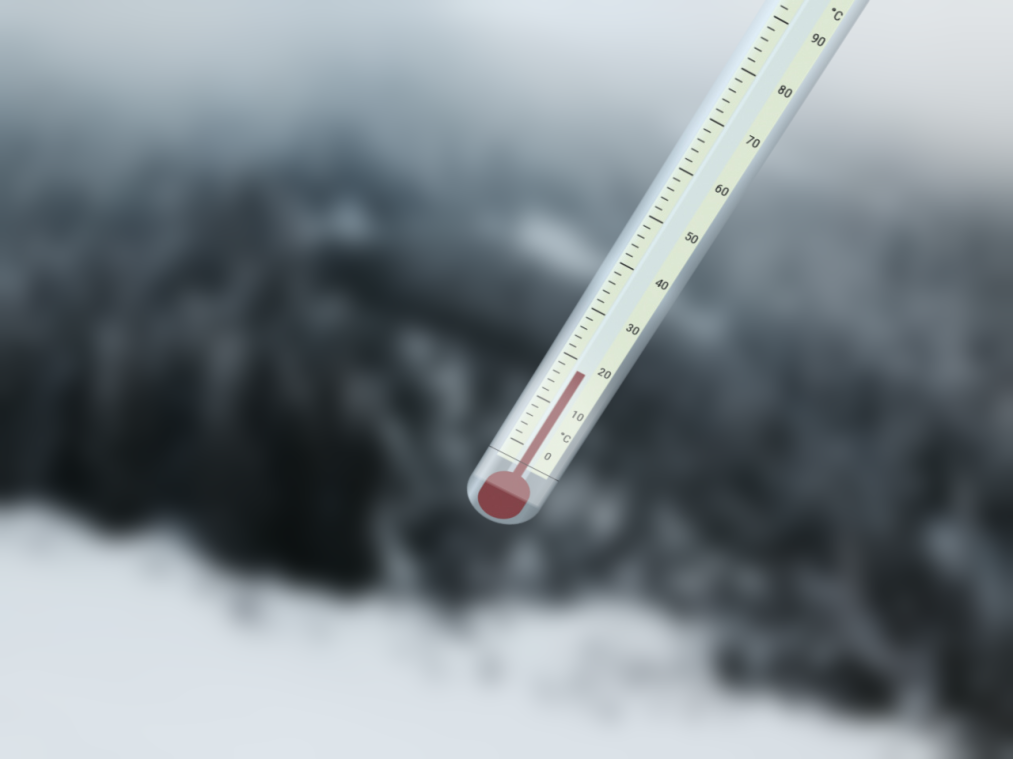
18; °C
